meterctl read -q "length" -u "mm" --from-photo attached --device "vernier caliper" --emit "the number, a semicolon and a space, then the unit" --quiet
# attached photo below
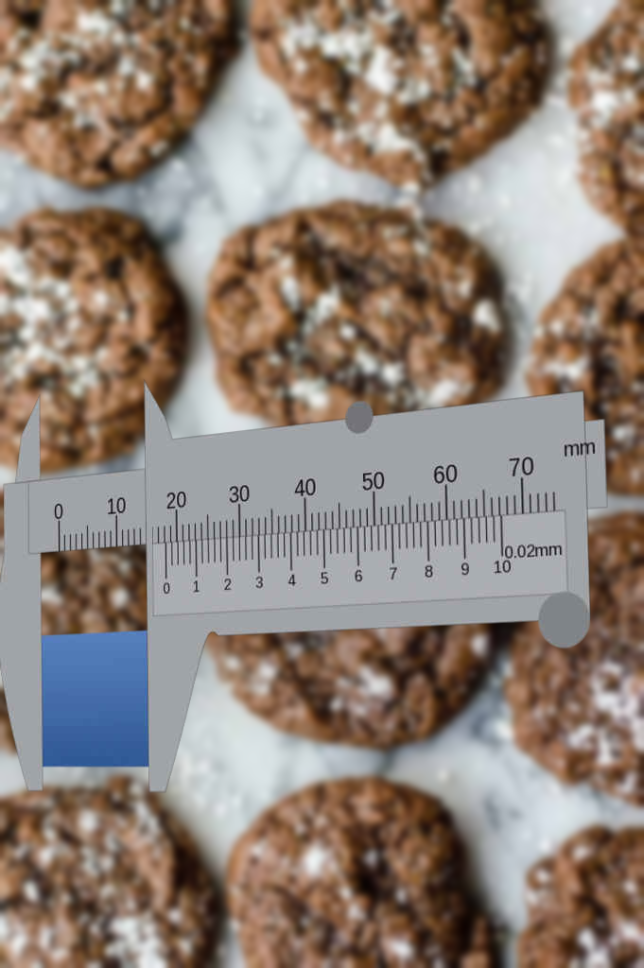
18.2; mm
